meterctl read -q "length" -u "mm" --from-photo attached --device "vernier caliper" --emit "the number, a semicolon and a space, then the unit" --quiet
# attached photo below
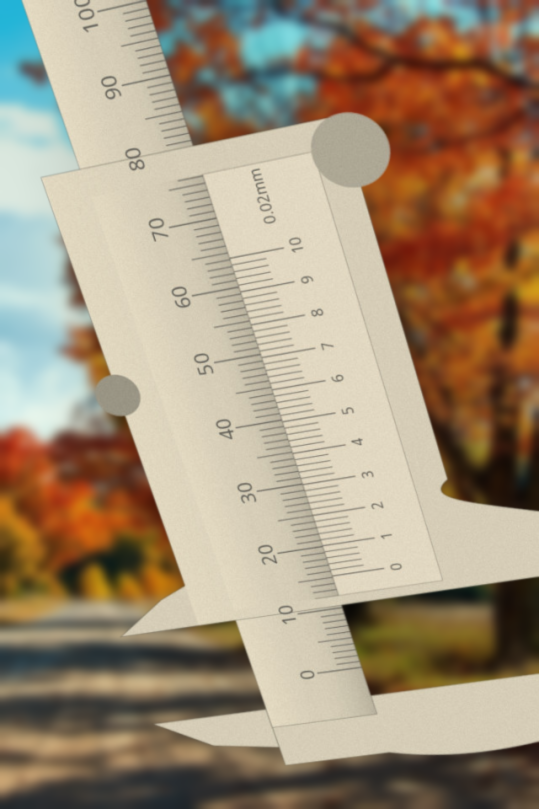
15.2; mm
